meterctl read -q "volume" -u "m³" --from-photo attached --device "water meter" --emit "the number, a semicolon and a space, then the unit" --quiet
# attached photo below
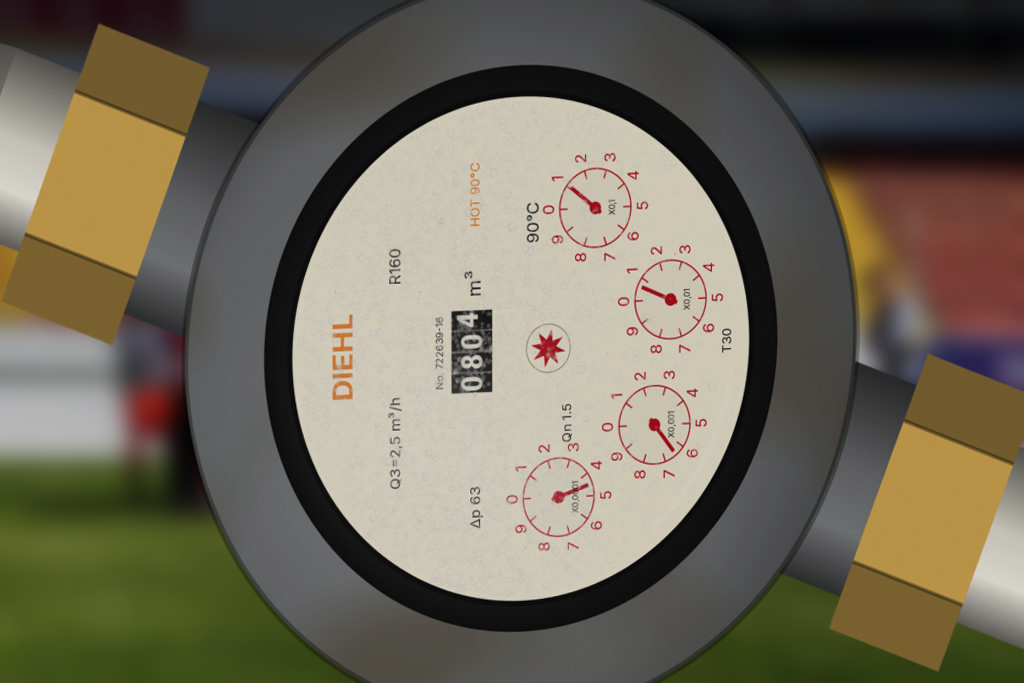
804.1064; m³
